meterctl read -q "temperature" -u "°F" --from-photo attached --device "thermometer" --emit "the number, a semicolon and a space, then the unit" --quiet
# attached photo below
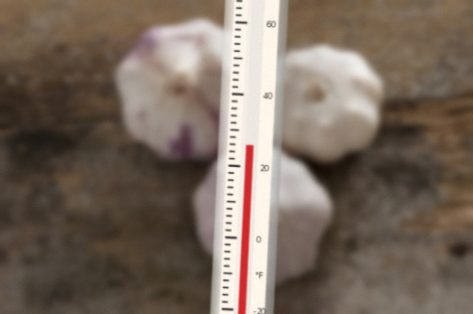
26; °F
